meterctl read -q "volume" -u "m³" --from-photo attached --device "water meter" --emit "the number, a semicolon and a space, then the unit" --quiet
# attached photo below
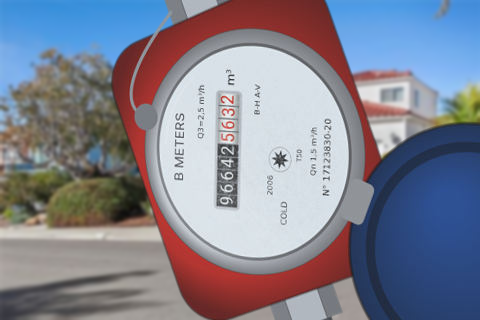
96642.5632; m³
